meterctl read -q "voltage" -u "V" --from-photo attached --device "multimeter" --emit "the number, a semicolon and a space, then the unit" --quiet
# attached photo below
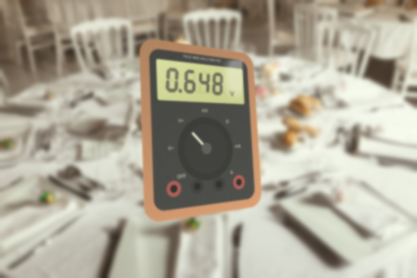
0.648; V
